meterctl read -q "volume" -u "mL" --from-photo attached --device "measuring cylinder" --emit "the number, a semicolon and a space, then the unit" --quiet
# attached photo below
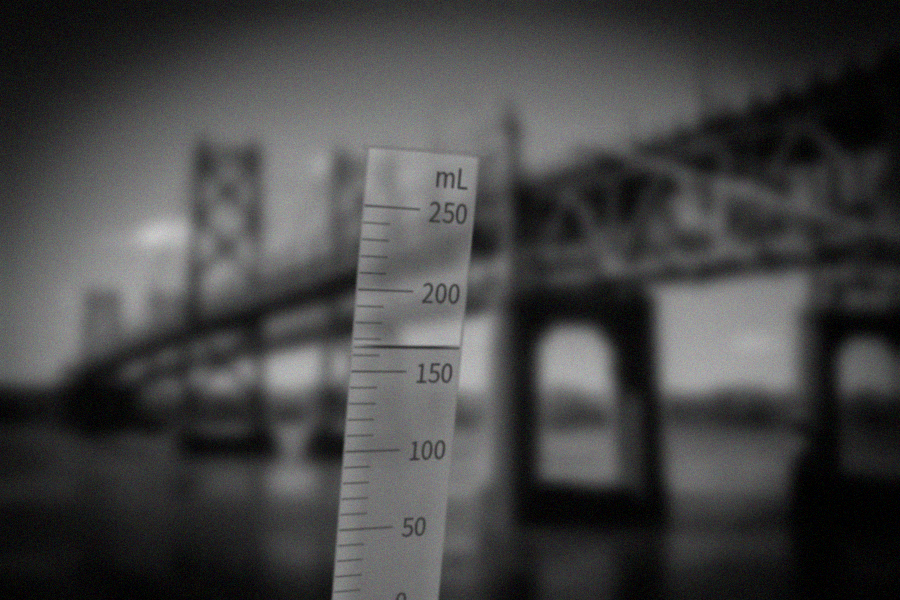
165; mL
